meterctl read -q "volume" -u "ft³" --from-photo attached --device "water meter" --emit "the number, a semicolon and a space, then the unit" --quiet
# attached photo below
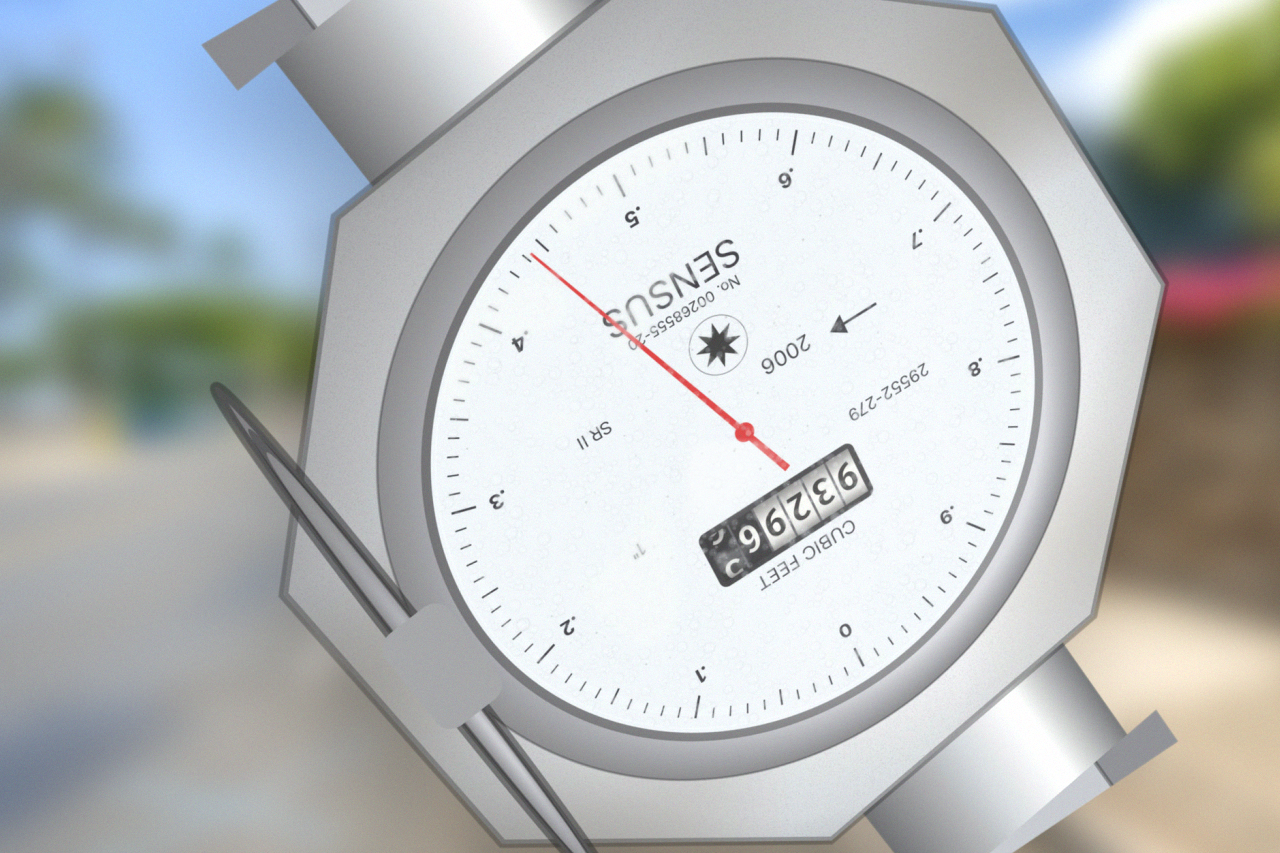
932965.44; ft³
